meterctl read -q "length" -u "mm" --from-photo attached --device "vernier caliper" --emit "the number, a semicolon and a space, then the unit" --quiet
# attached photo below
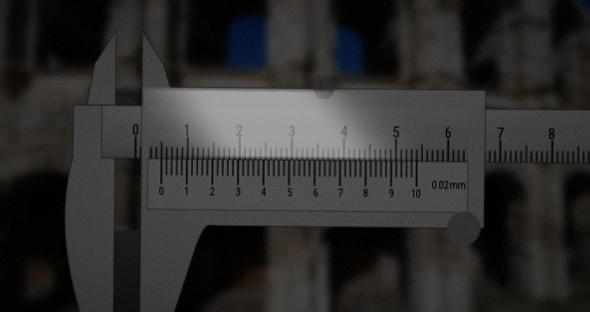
5.0; mm
